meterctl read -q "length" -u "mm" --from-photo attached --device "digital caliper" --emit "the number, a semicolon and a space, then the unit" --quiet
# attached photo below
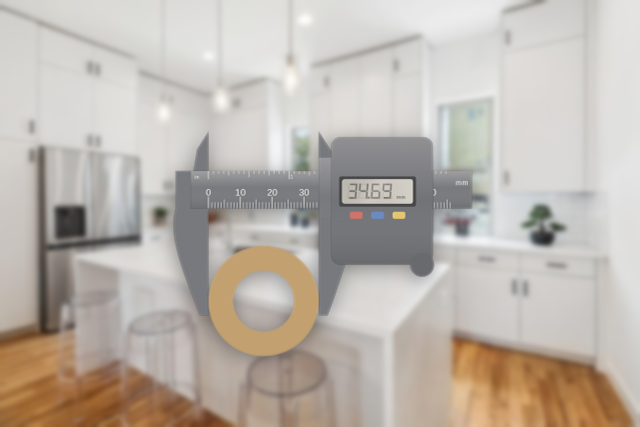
34.69; mm
